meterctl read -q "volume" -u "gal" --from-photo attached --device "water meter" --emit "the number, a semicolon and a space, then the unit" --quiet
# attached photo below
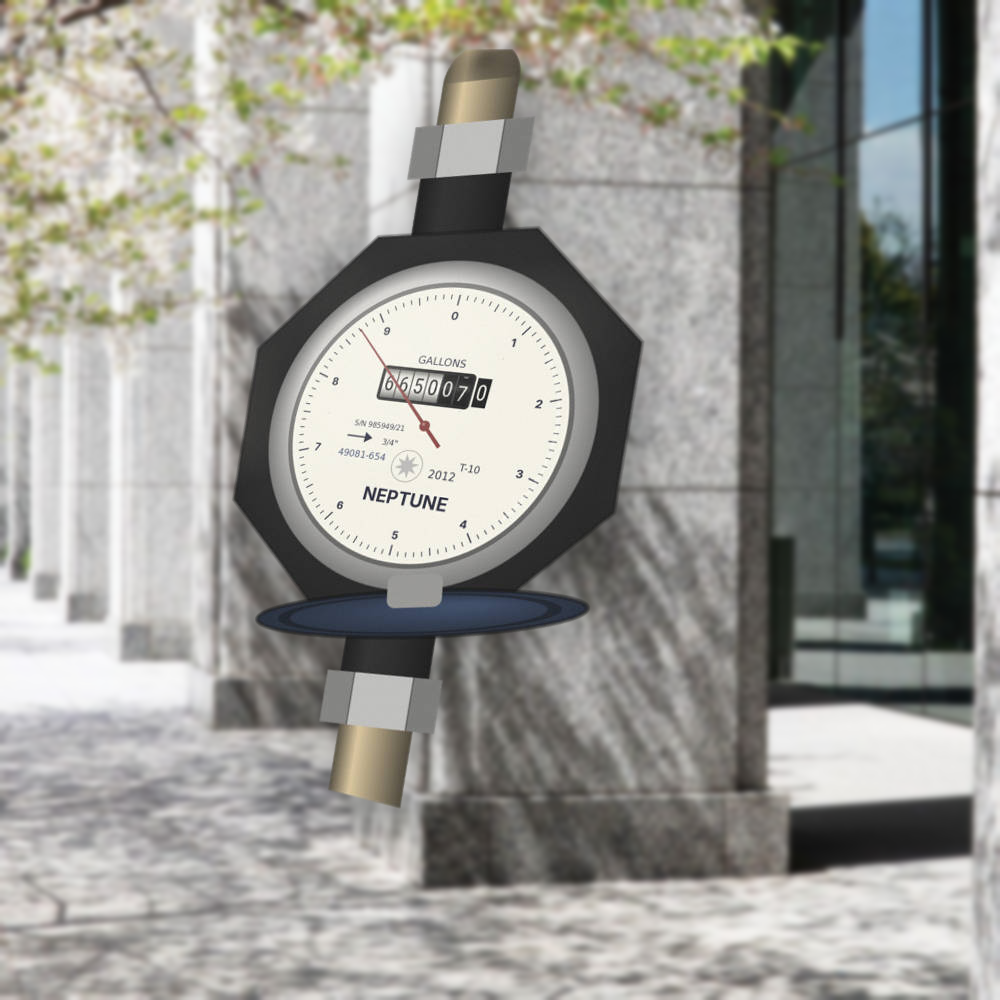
6650068.7; gal
